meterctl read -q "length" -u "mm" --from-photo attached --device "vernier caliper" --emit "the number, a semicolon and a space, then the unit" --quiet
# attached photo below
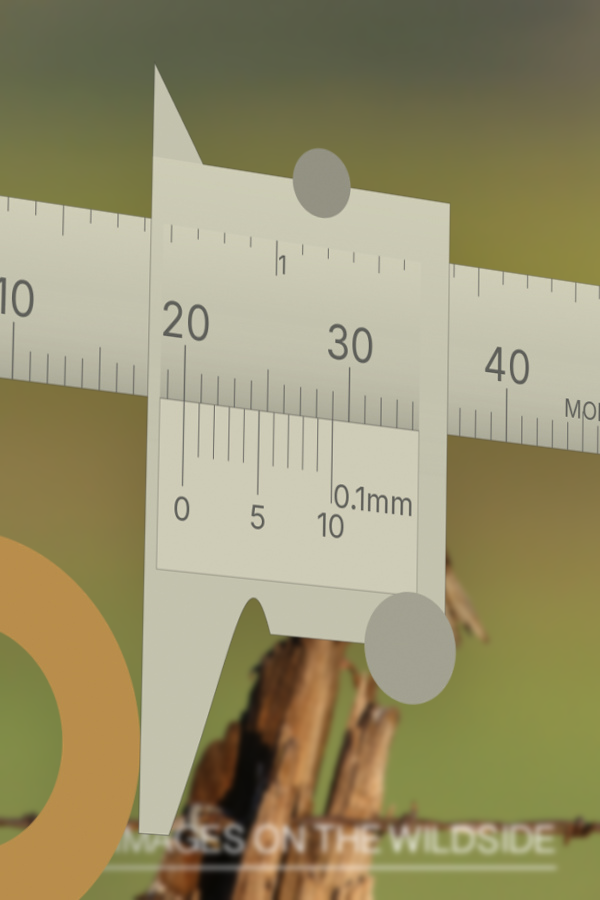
20.0; mm
